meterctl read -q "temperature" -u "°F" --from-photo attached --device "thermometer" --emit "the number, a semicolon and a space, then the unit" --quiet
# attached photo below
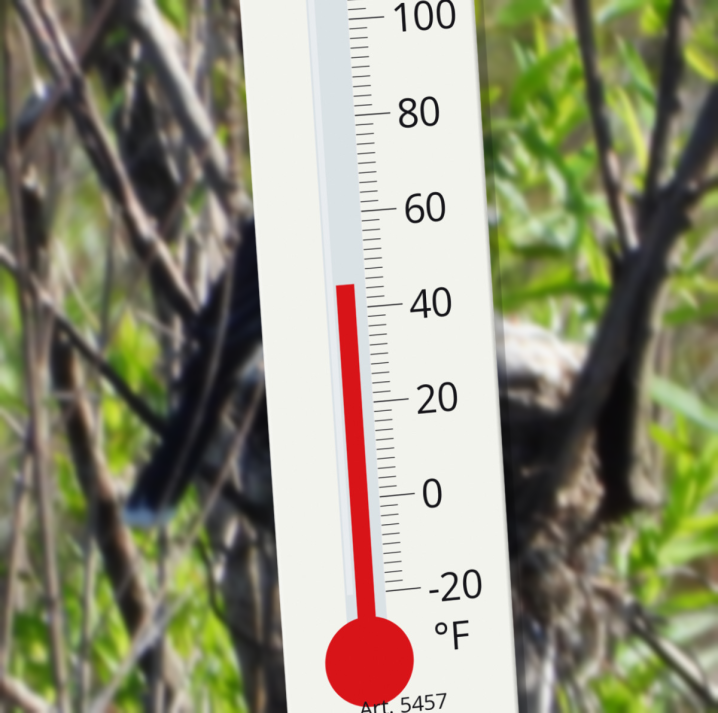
45; °F
